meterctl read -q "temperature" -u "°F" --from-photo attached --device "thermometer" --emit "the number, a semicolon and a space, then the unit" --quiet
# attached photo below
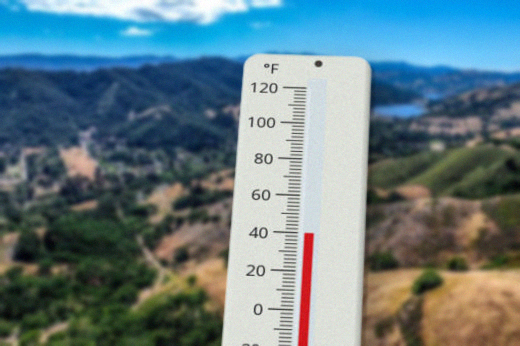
40; °F
